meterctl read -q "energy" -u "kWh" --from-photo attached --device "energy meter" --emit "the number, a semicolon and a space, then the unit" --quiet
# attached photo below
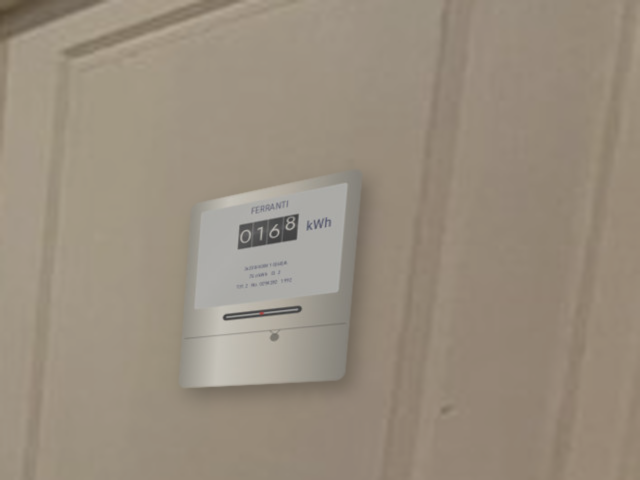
168; kWh
